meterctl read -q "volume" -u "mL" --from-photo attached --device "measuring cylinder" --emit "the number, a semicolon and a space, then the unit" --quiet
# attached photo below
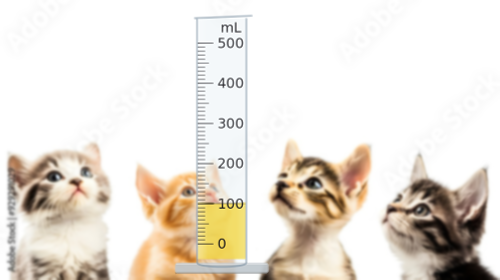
100; mL
